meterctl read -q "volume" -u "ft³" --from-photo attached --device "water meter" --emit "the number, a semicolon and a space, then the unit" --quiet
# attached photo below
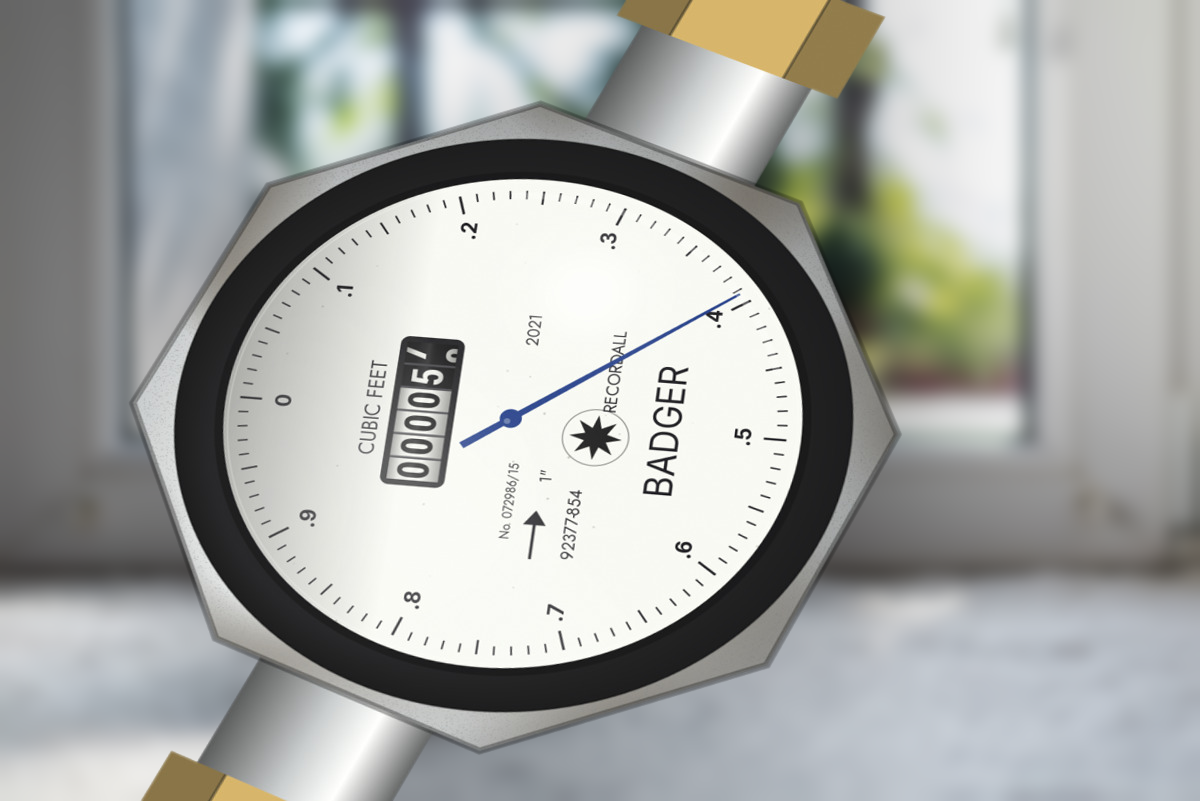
57.39; ft³
